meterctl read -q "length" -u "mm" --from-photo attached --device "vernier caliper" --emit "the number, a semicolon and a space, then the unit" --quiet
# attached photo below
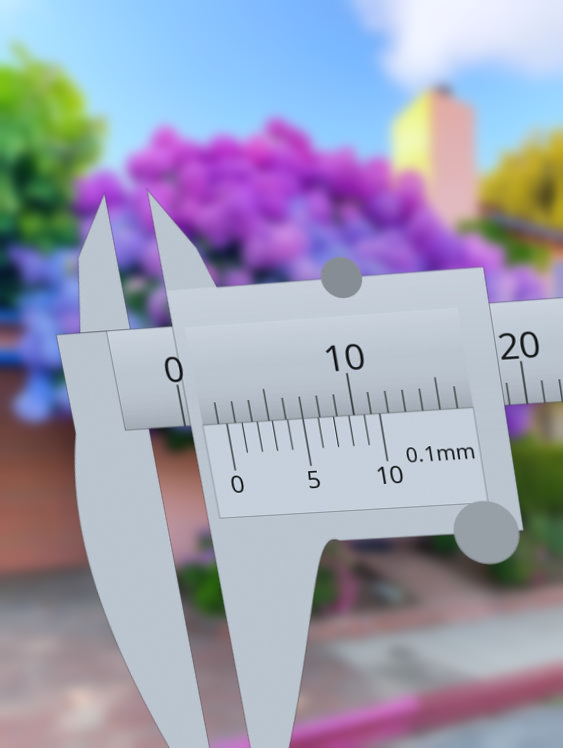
2.5; mm
